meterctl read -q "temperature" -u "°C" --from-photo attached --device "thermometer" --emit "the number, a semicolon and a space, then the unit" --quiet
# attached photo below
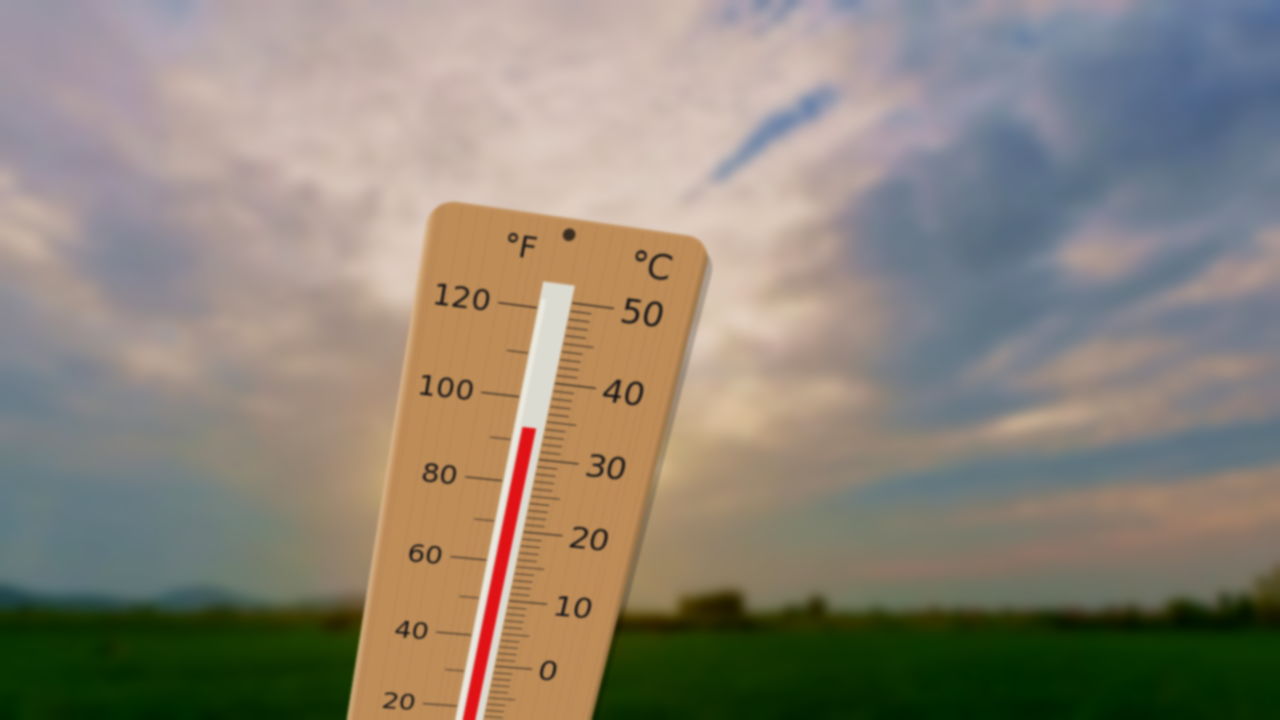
34; °C
